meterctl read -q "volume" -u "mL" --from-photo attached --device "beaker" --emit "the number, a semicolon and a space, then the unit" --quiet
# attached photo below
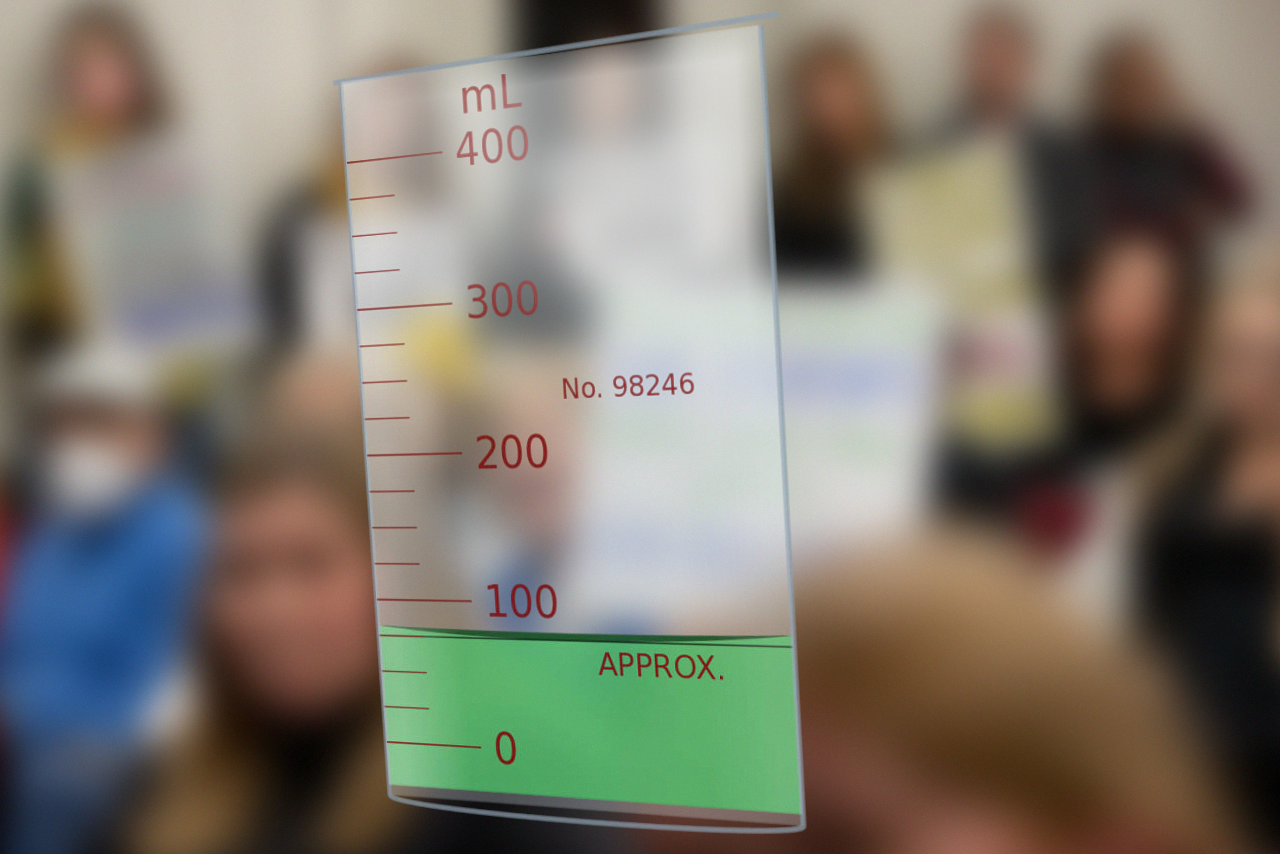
75; mL
